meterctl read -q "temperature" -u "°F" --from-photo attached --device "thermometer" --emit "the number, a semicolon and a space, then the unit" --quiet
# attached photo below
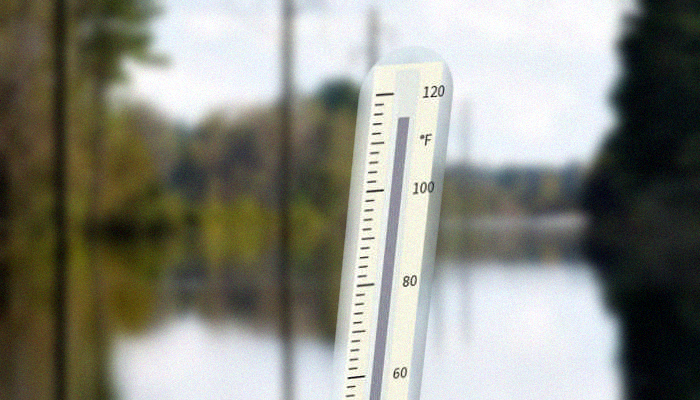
115; °F
